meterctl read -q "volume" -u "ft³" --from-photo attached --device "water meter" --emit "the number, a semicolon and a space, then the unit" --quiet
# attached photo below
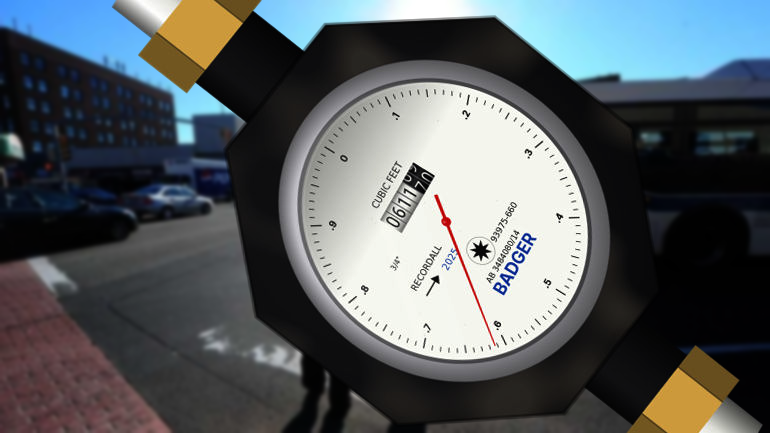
61169.61; ft³
